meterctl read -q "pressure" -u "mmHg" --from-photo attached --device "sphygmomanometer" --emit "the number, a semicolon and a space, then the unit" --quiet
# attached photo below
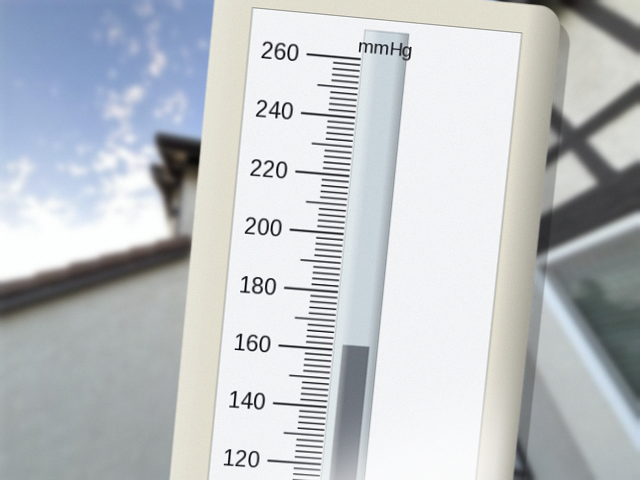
162; mmHg
